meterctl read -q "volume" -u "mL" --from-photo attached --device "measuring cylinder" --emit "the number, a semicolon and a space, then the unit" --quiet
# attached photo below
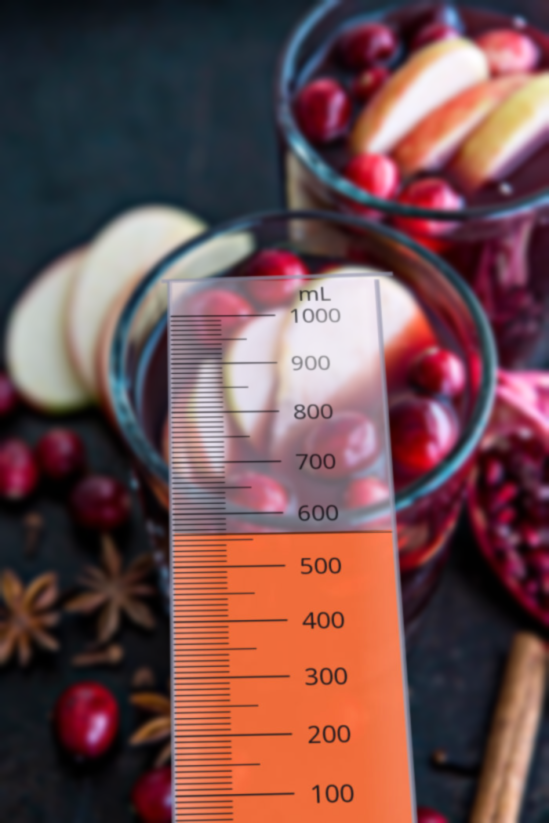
560; mL
